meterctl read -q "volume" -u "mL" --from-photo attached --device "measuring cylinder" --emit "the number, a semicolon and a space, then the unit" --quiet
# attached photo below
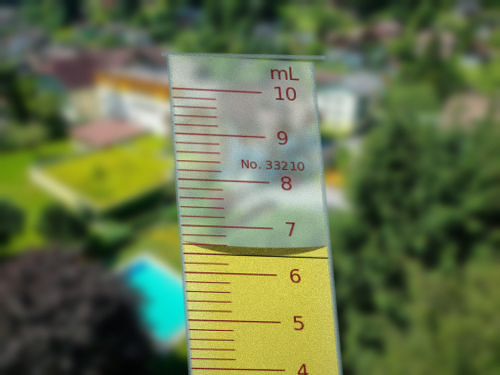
6.4; mL
